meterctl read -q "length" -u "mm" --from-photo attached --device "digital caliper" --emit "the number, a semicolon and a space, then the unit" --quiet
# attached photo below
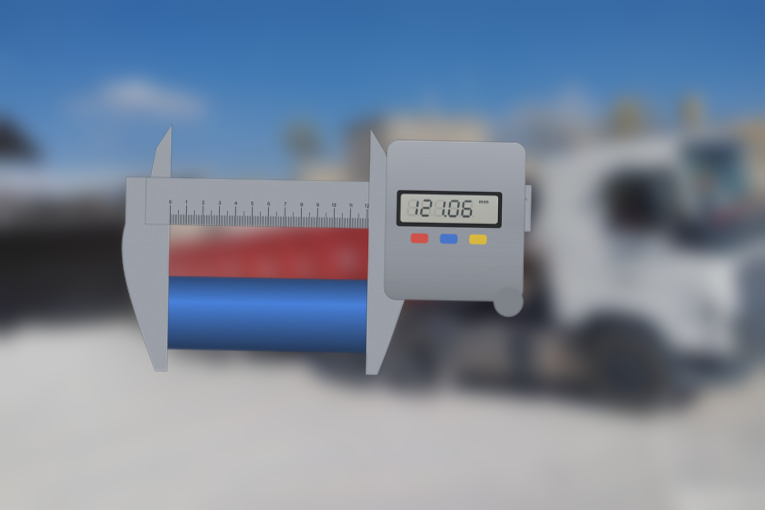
121.06; mm
